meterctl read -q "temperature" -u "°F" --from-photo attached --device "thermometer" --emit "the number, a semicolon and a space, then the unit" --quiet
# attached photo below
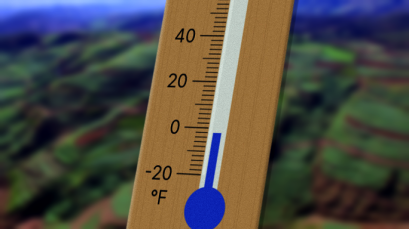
-2; °F
